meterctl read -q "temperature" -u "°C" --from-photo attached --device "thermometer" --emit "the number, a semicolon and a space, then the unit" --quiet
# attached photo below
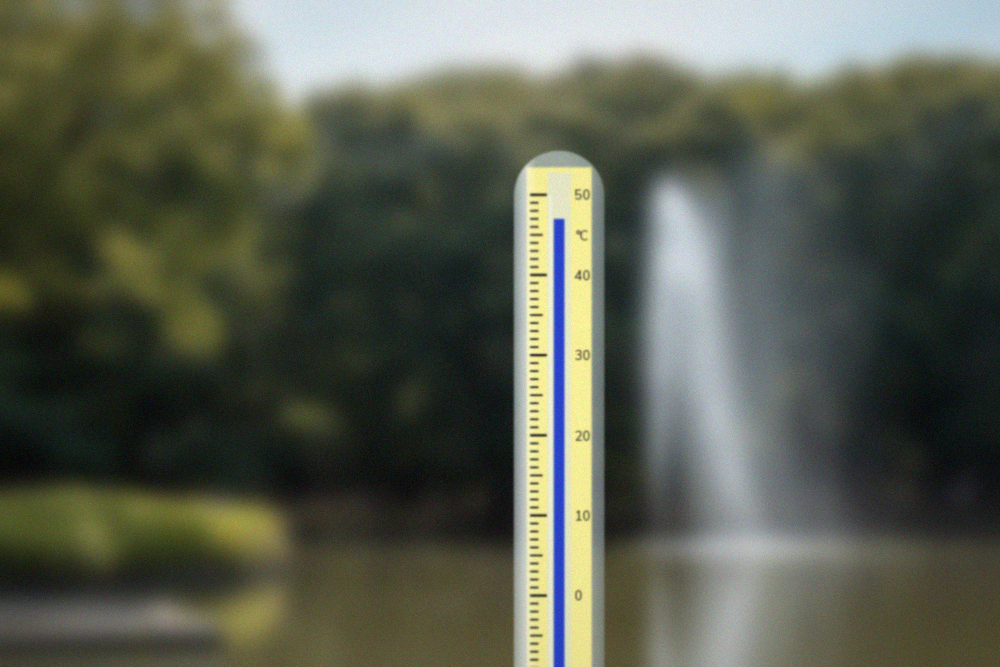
47; °C
